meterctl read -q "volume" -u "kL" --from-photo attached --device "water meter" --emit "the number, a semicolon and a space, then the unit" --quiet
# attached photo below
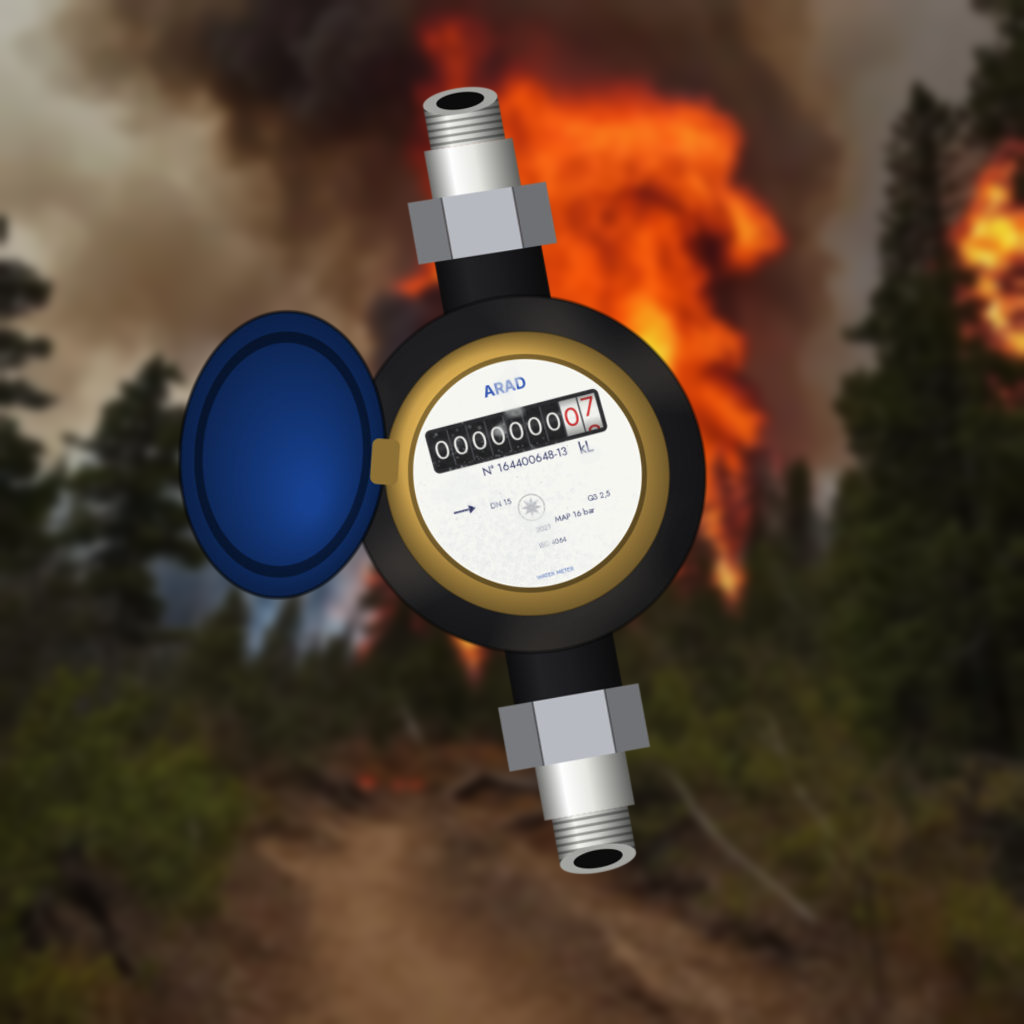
0.07; kL
